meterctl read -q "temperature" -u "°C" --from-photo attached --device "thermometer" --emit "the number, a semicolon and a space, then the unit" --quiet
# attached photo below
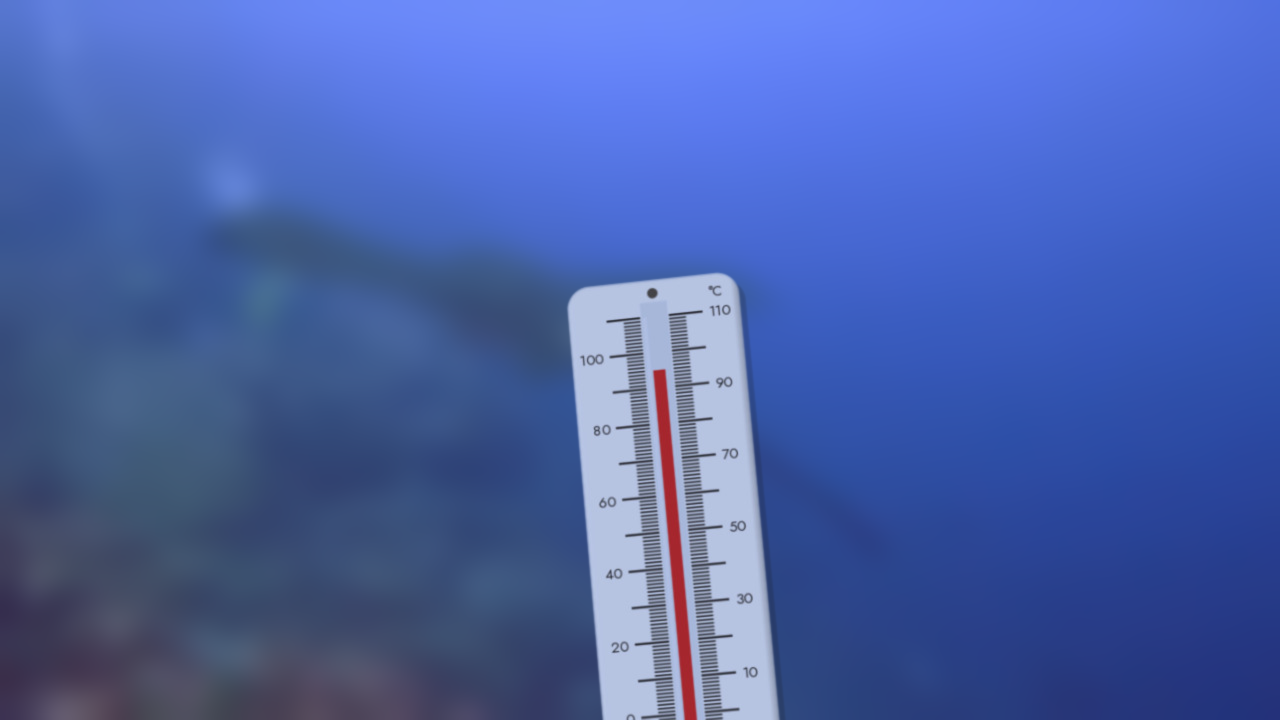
95; °C
